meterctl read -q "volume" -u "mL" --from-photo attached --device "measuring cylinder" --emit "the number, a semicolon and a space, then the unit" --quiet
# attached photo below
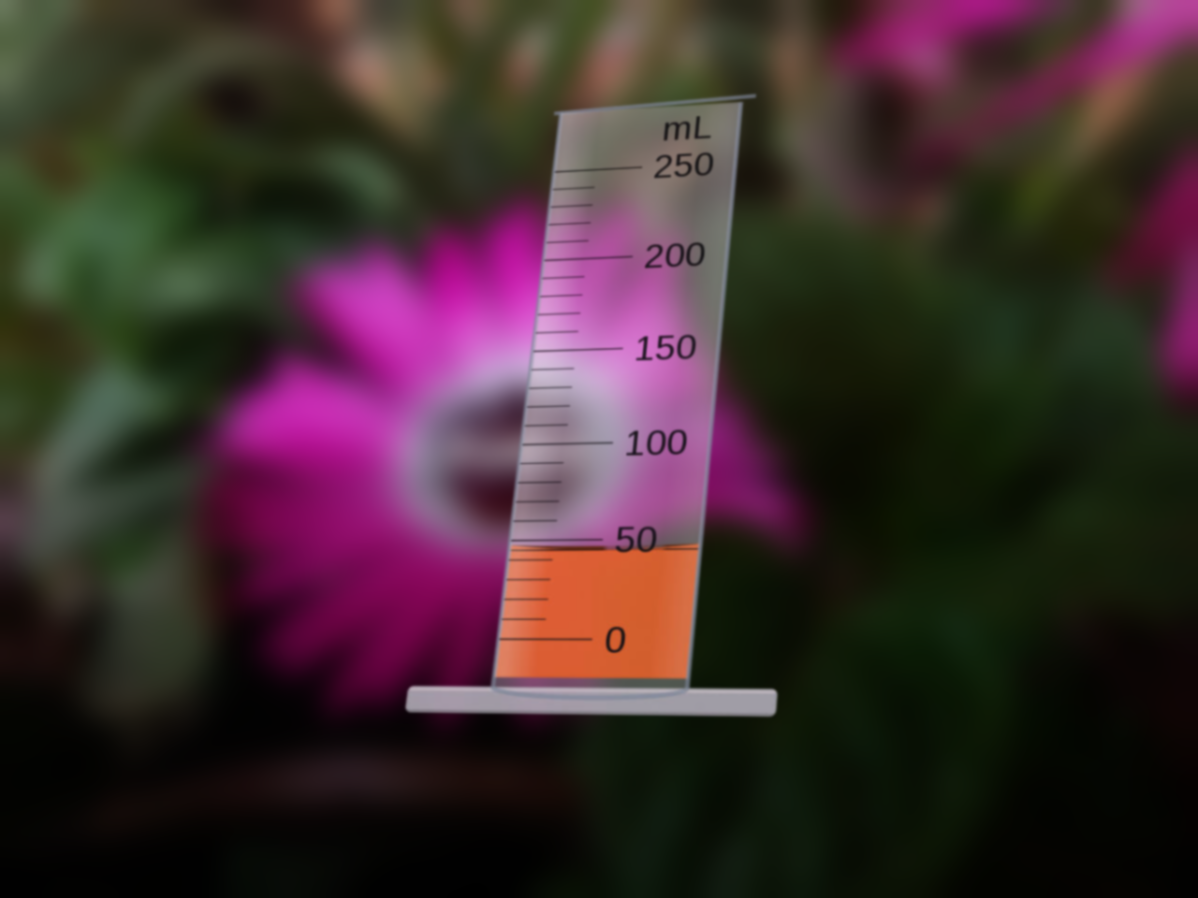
45; mL
